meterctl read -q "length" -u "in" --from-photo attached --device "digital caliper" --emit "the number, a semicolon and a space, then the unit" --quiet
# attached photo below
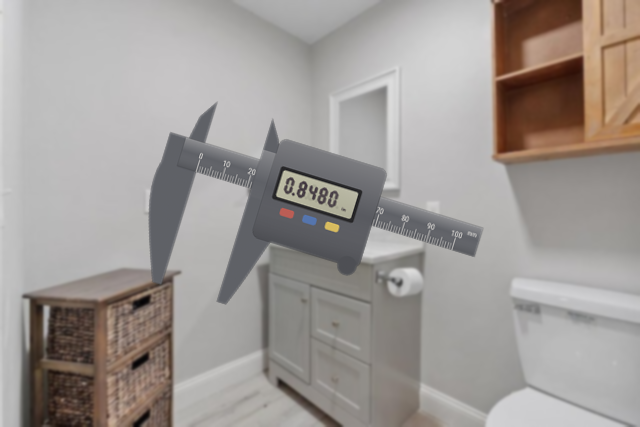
0.8480; in
